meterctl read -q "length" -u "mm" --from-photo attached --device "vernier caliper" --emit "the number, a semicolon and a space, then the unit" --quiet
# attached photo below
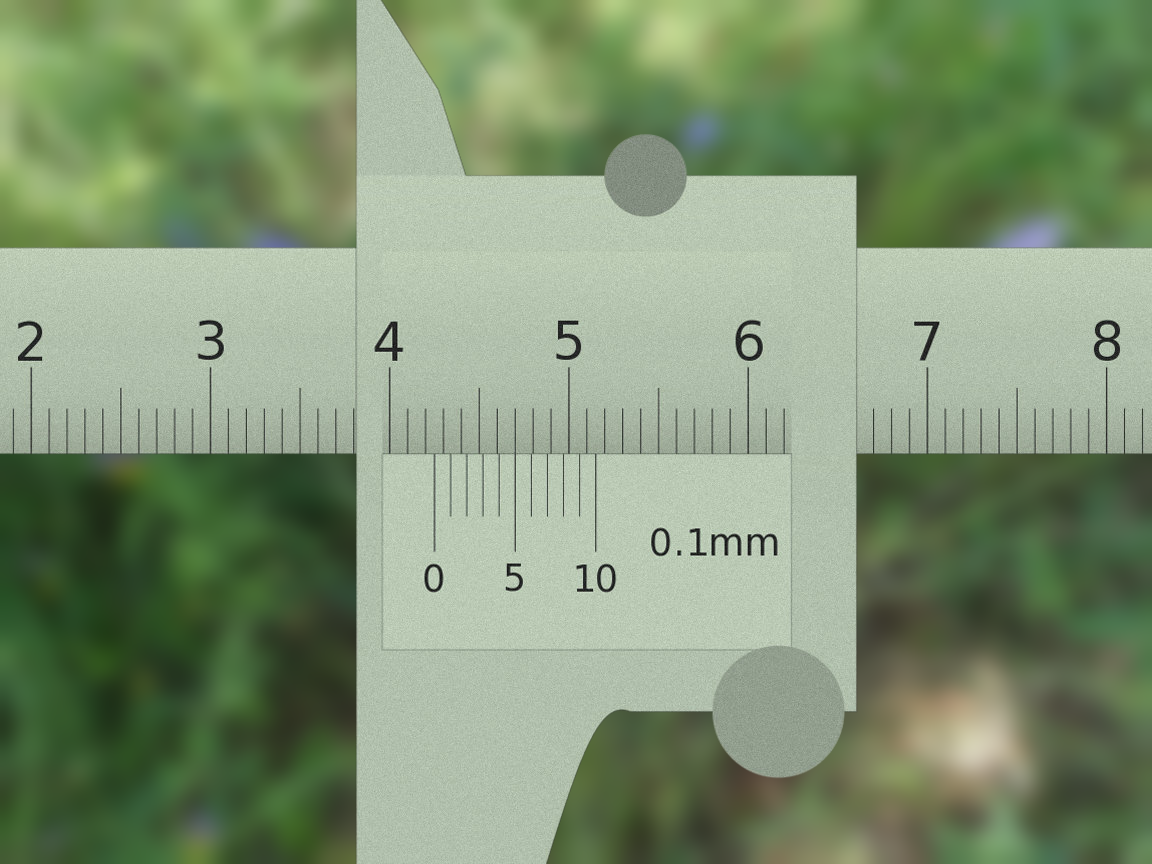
42.5; mm
